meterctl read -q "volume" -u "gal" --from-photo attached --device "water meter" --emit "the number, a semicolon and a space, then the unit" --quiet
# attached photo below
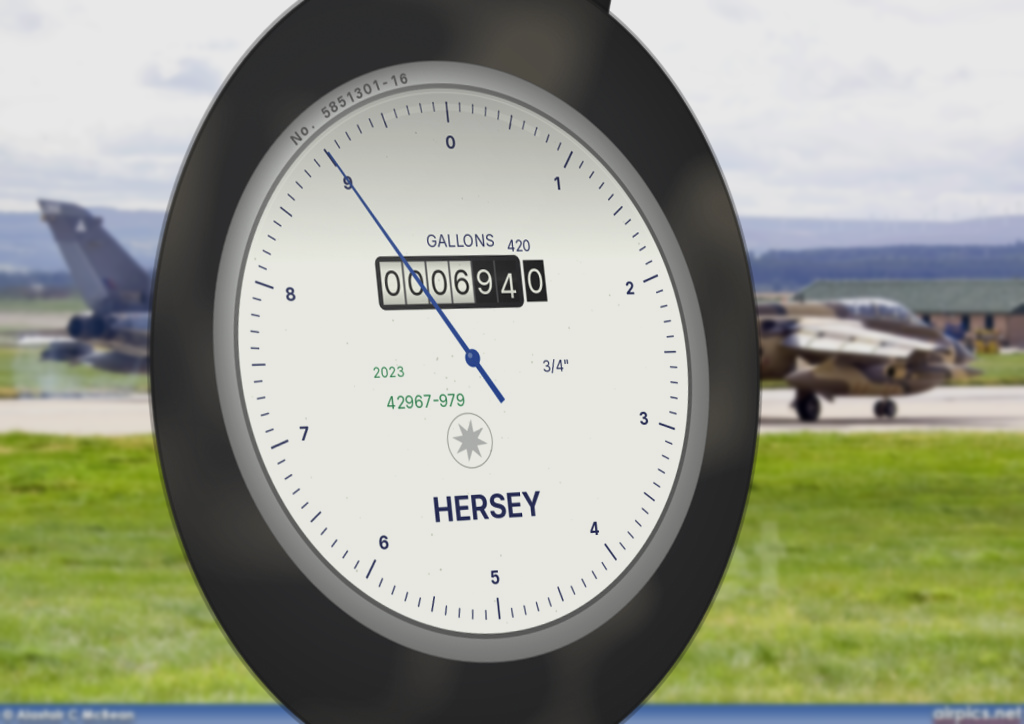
6939.0; gal
